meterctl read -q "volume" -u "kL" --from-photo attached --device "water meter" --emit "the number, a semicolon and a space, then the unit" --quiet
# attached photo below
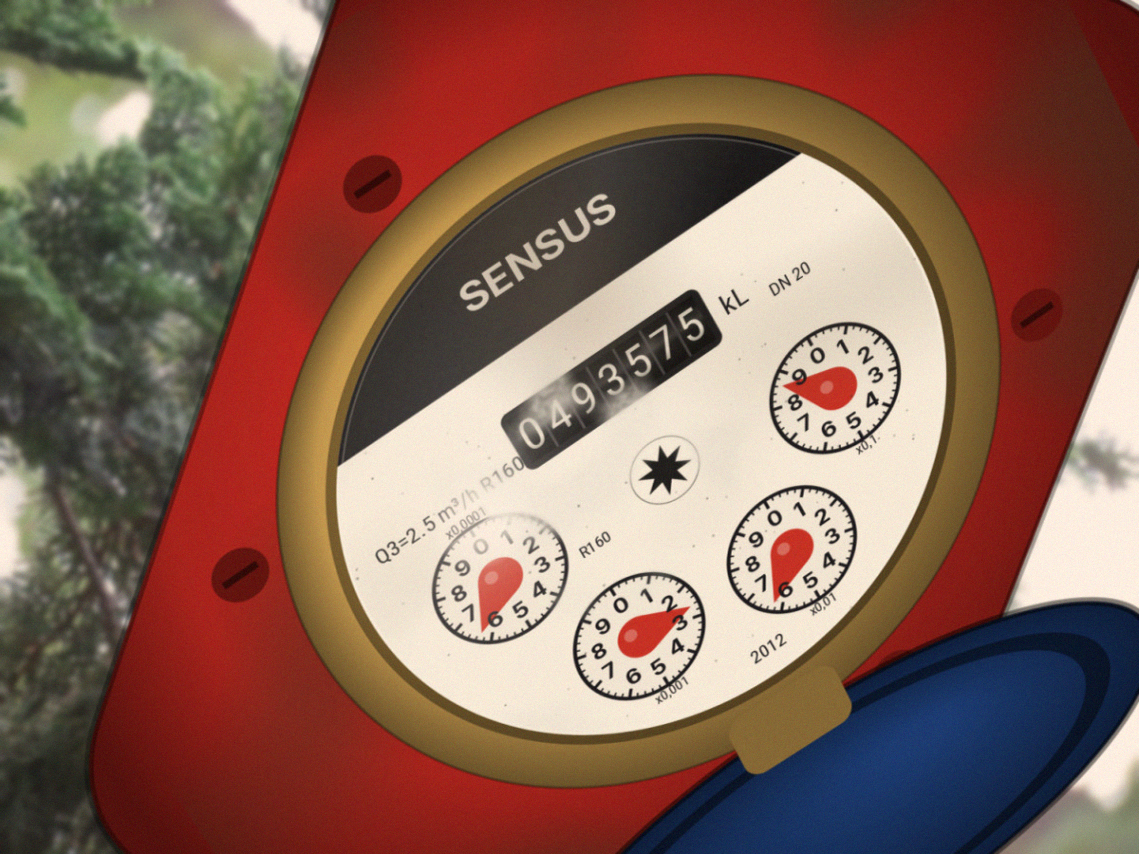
493575.8626; kL
